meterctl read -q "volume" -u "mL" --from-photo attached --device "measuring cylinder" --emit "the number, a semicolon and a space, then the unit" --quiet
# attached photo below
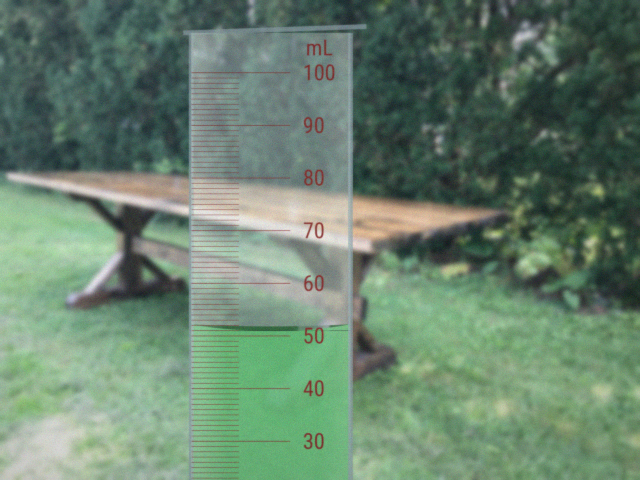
51; mL
